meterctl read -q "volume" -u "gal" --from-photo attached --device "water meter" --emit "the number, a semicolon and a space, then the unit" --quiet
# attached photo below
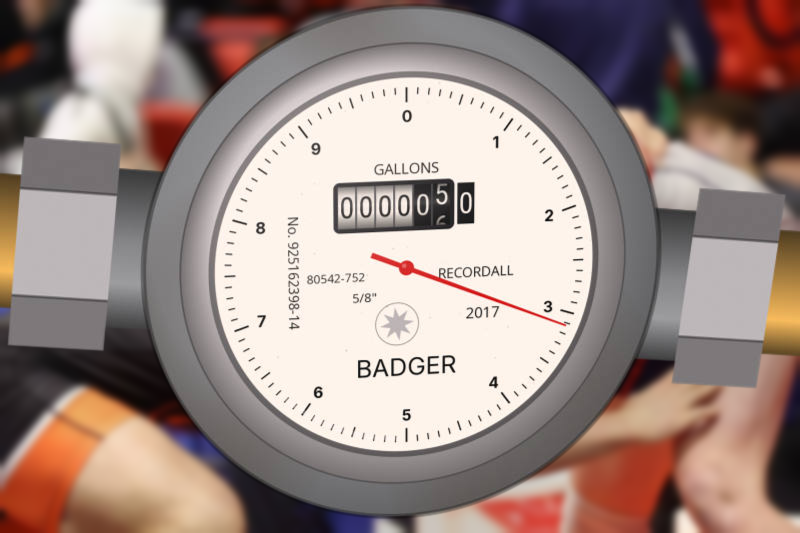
53.1; gal
